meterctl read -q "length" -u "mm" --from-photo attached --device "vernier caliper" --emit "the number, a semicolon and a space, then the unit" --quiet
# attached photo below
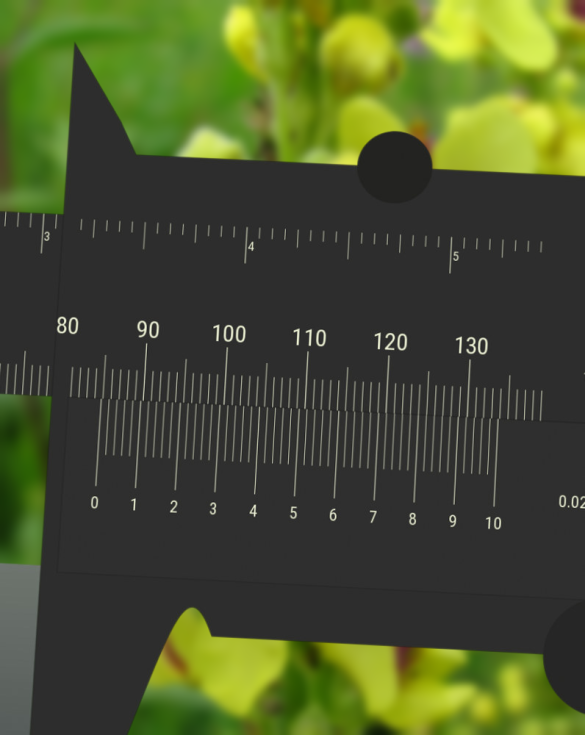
84.8; mm
